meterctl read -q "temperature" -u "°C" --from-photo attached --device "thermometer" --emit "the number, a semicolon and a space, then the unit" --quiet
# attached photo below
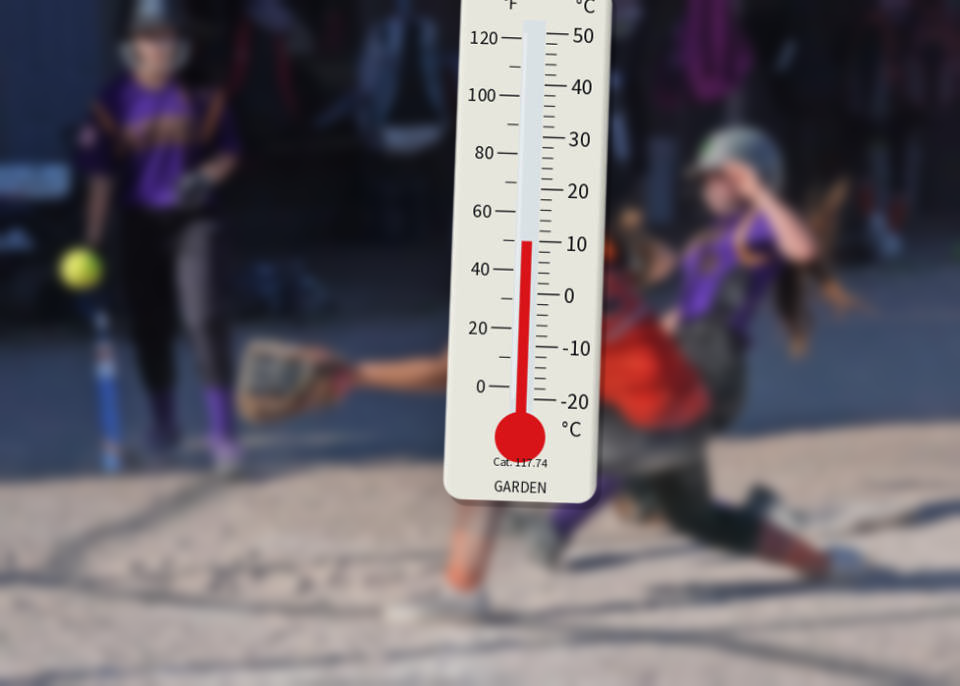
10; °C
